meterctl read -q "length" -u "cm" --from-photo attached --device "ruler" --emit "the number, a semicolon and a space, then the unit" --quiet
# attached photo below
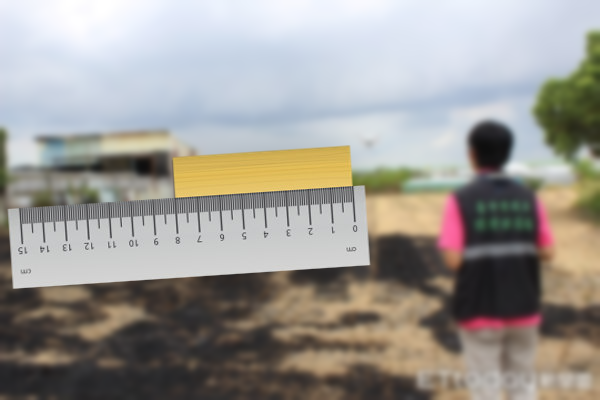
8; cm
